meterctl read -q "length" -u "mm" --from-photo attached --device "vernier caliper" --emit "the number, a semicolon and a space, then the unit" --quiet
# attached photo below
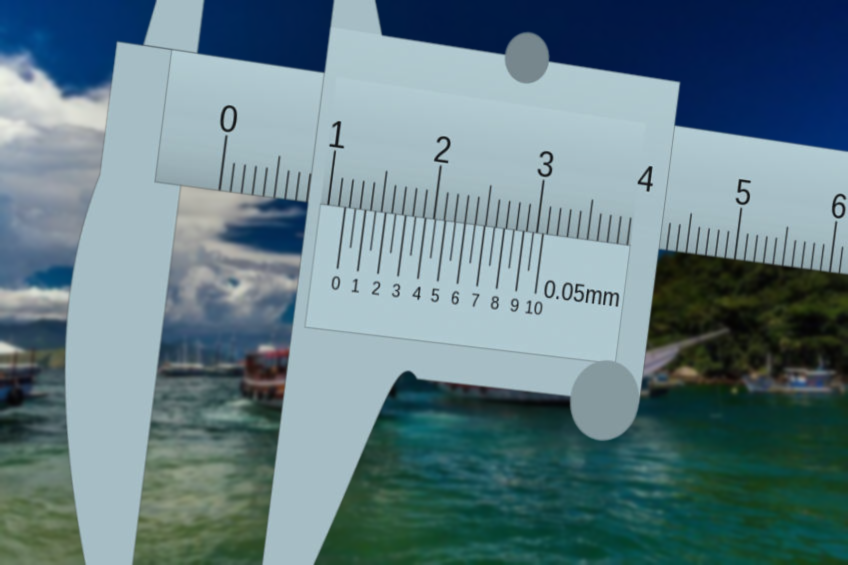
11.6; mm
